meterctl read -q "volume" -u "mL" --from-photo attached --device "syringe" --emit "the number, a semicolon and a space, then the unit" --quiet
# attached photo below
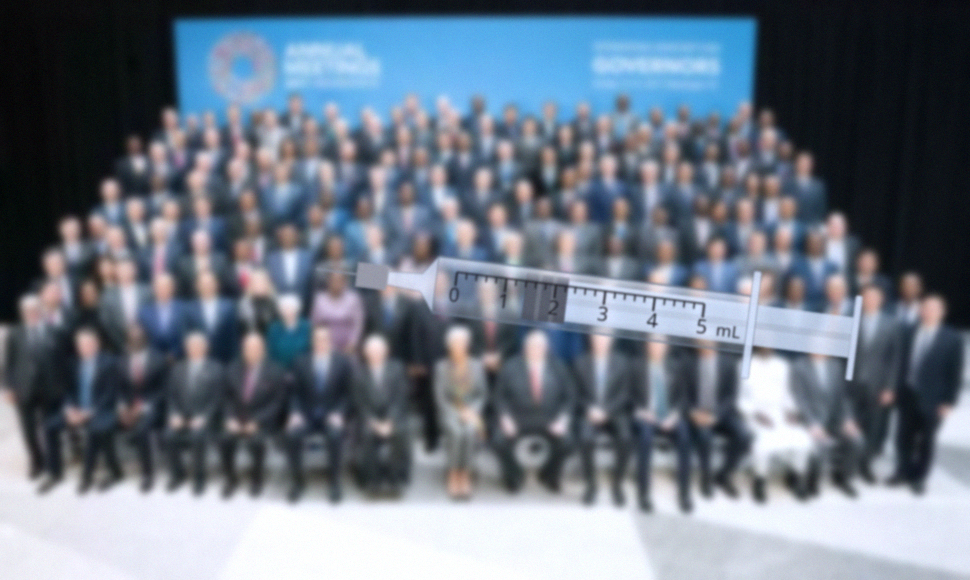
1.4; mL
